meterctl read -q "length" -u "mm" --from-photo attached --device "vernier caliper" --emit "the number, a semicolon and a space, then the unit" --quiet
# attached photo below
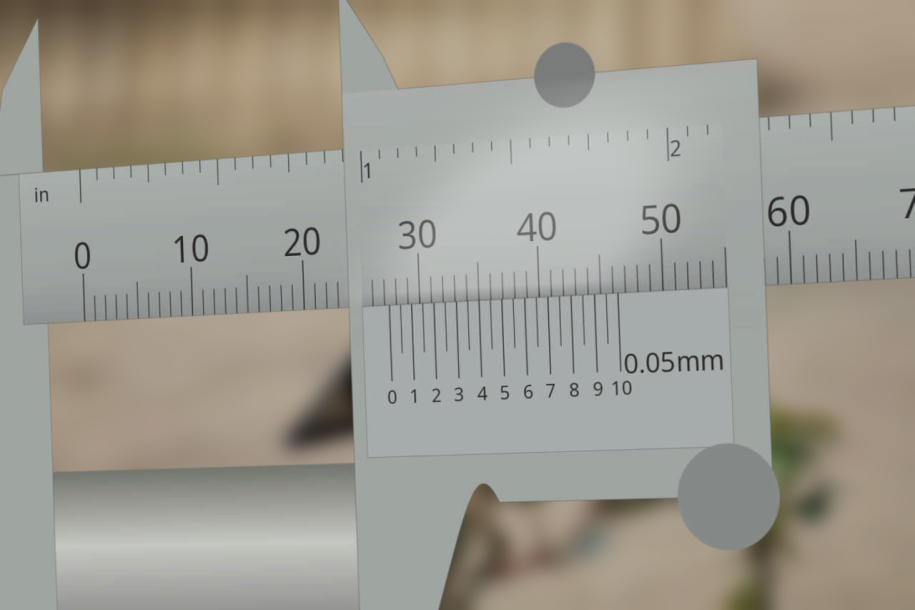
27.4; mm
